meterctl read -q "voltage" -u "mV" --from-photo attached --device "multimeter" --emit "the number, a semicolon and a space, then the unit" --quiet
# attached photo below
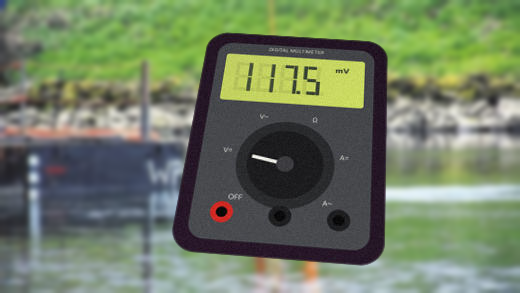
117.5; mV
